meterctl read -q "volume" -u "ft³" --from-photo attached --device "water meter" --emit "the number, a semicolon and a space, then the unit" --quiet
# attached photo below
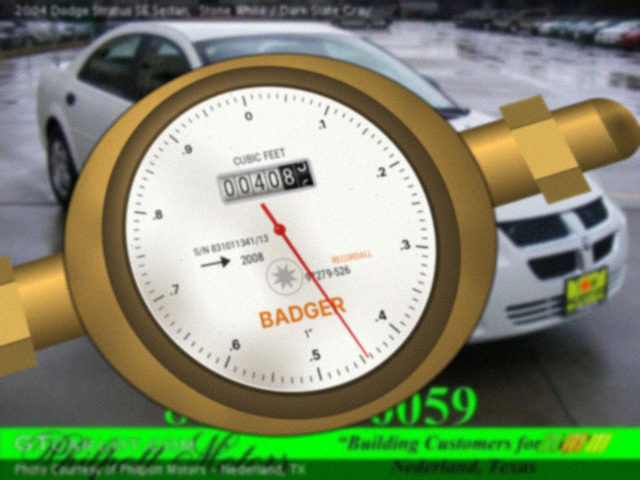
4085.44; ft³
